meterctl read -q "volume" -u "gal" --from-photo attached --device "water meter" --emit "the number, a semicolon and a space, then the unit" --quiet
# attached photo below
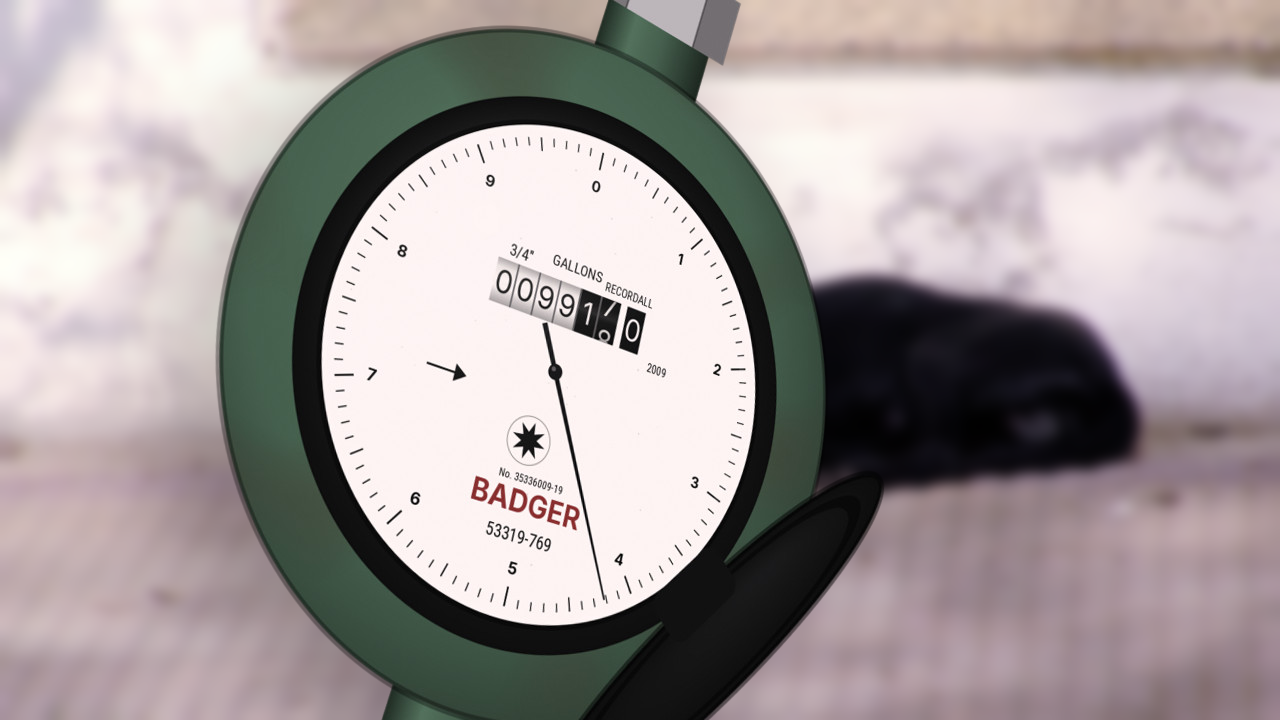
99174.2; gal
